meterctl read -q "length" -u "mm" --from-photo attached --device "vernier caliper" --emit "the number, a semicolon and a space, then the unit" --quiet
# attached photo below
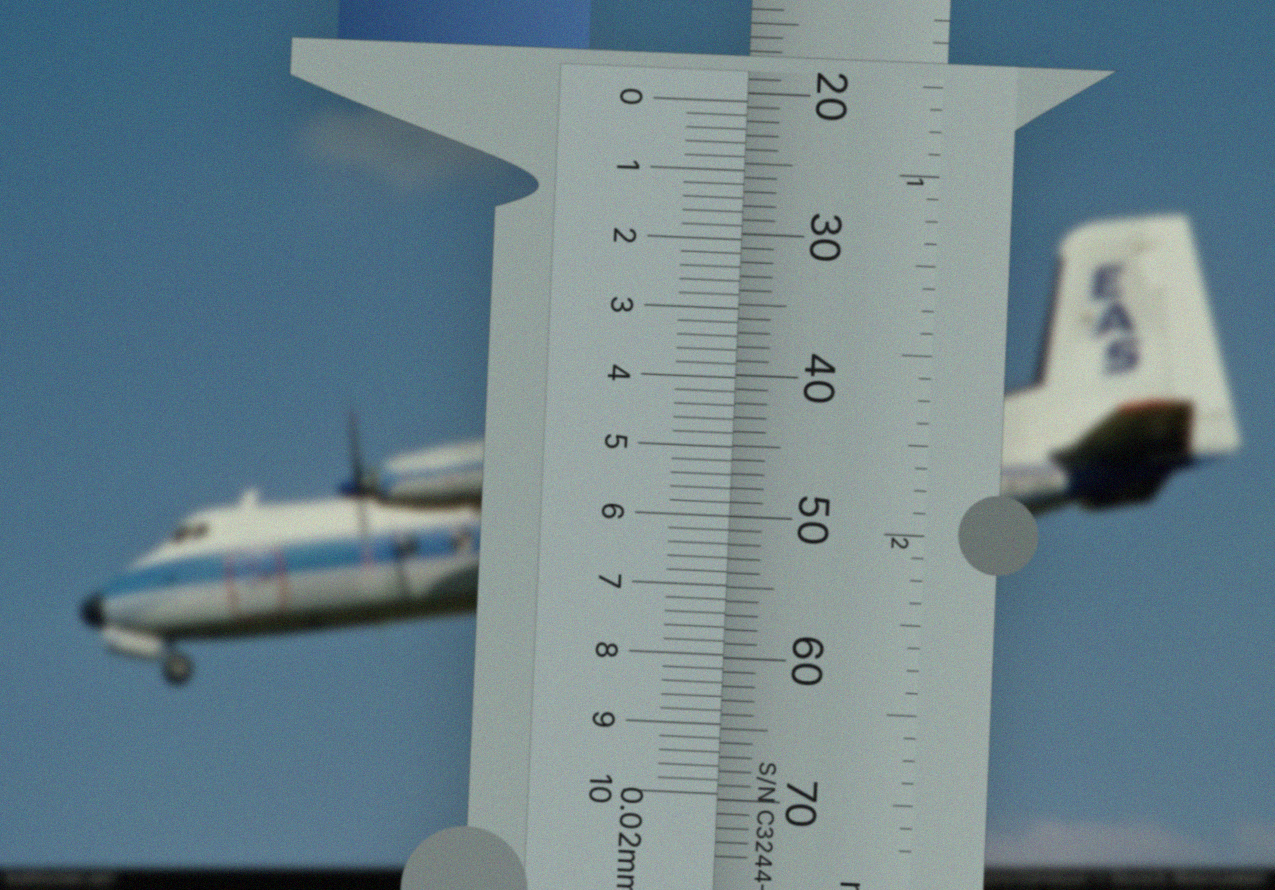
20.6; mm
